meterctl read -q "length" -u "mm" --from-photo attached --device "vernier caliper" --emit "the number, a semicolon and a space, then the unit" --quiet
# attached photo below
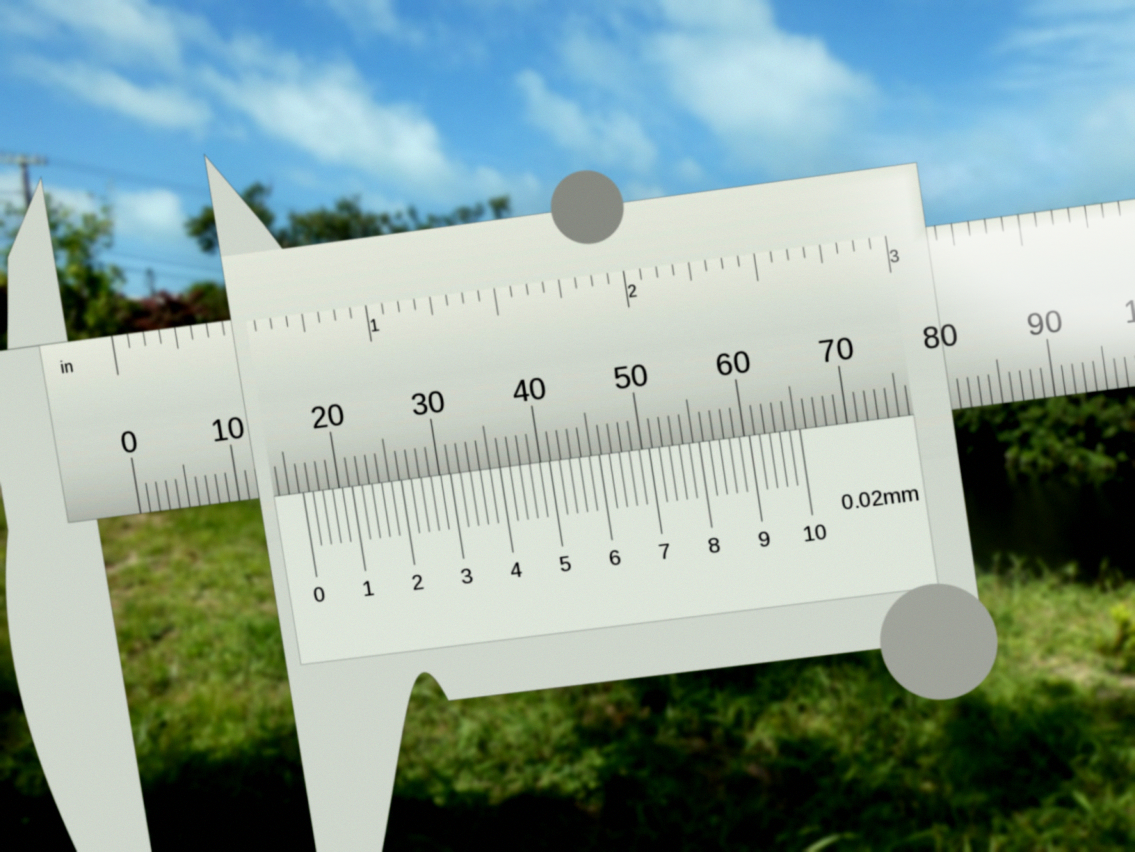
16.4; mm
